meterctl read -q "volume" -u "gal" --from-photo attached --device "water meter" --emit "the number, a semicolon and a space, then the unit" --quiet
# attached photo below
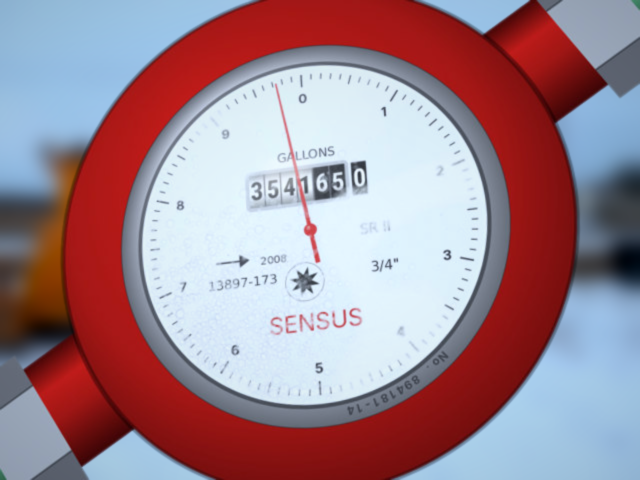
3541649.7; gal
